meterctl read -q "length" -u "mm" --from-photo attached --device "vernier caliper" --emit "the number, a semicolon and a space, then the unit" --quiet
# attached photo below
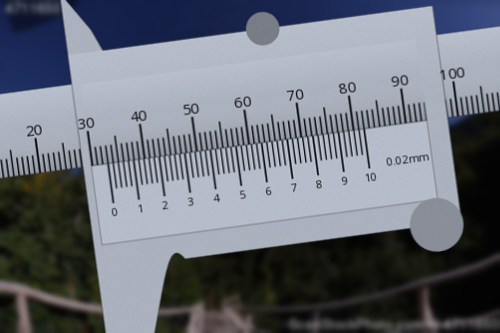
33.0; mm
